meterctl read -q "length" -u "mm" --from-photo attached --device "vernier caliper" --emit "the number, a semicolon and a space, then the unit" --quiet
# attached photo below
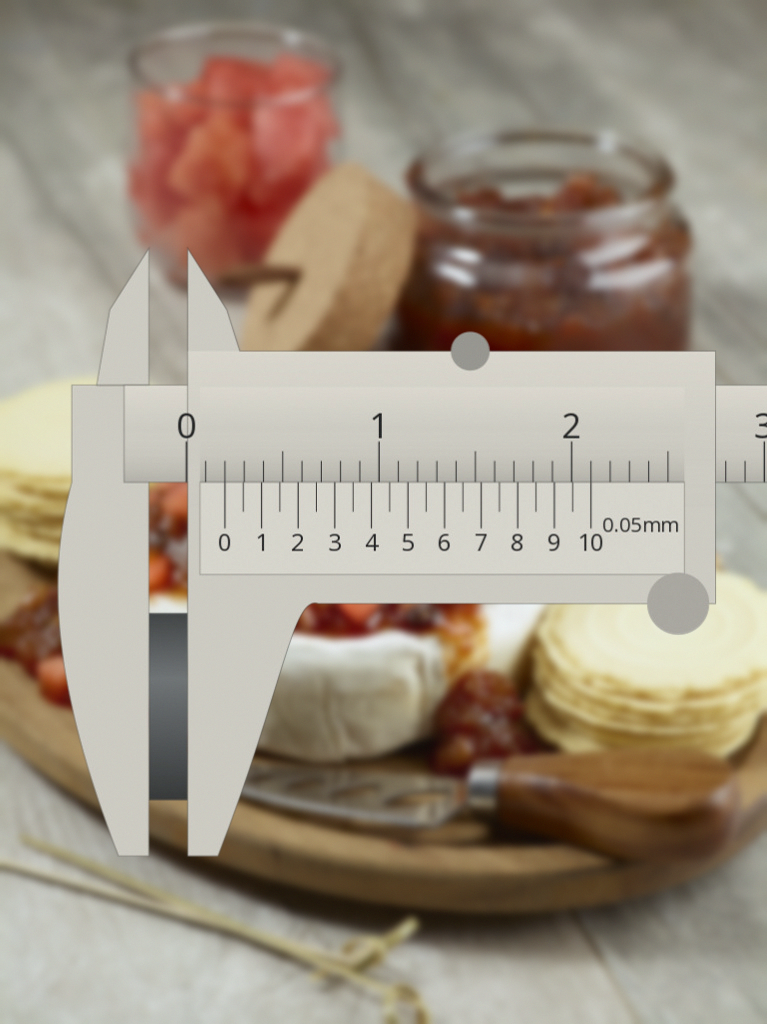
2.0; mm
